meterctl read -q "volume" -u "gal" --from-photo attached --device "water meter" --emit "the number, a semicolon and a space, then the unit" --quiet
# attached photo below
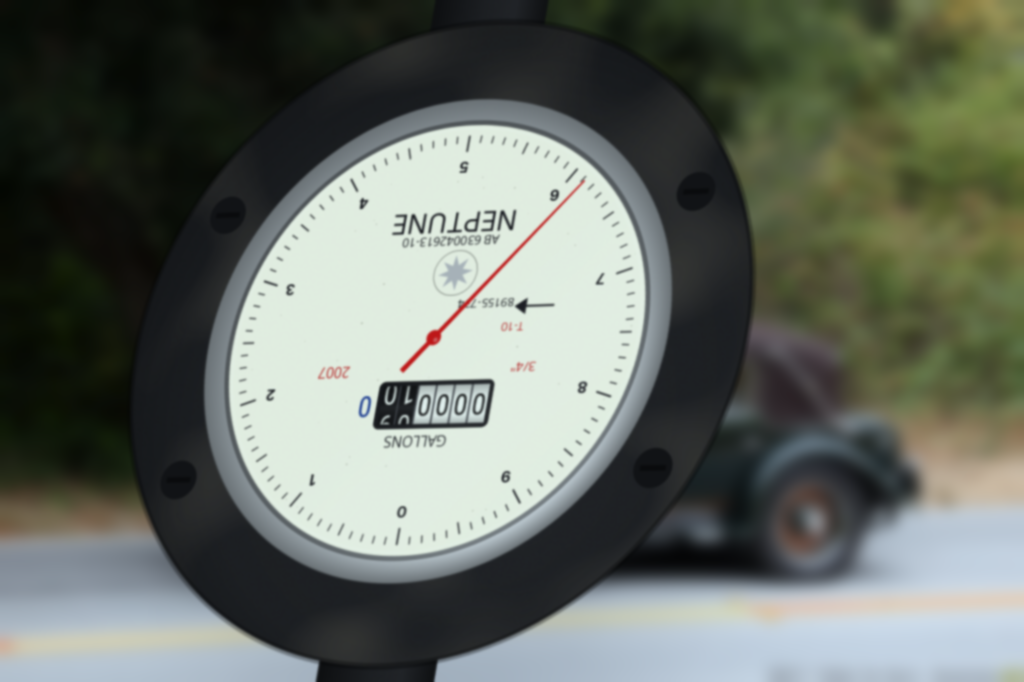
96.1; gal
